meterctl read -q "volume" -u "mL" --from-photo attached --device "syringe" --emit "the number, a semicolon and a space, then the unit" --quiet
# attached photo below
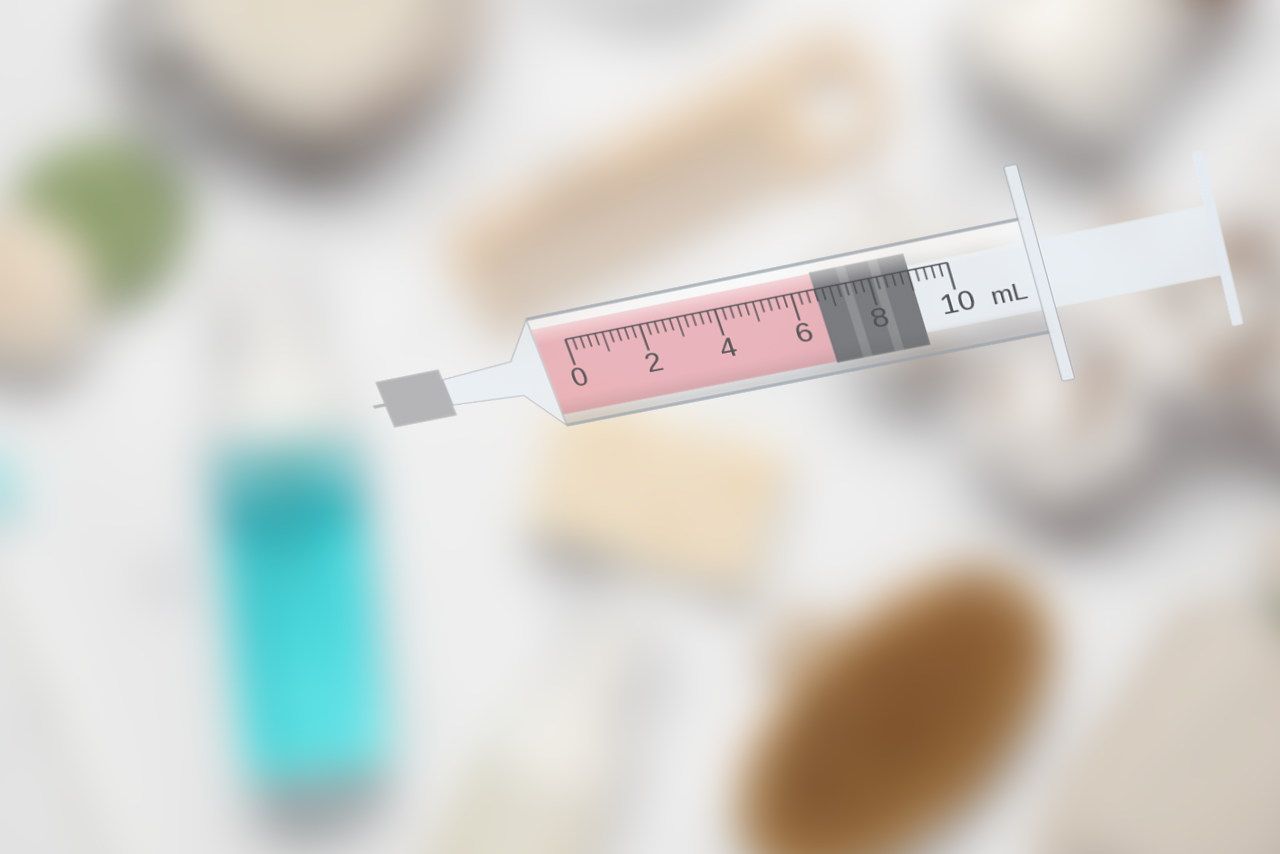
6.6; mL
